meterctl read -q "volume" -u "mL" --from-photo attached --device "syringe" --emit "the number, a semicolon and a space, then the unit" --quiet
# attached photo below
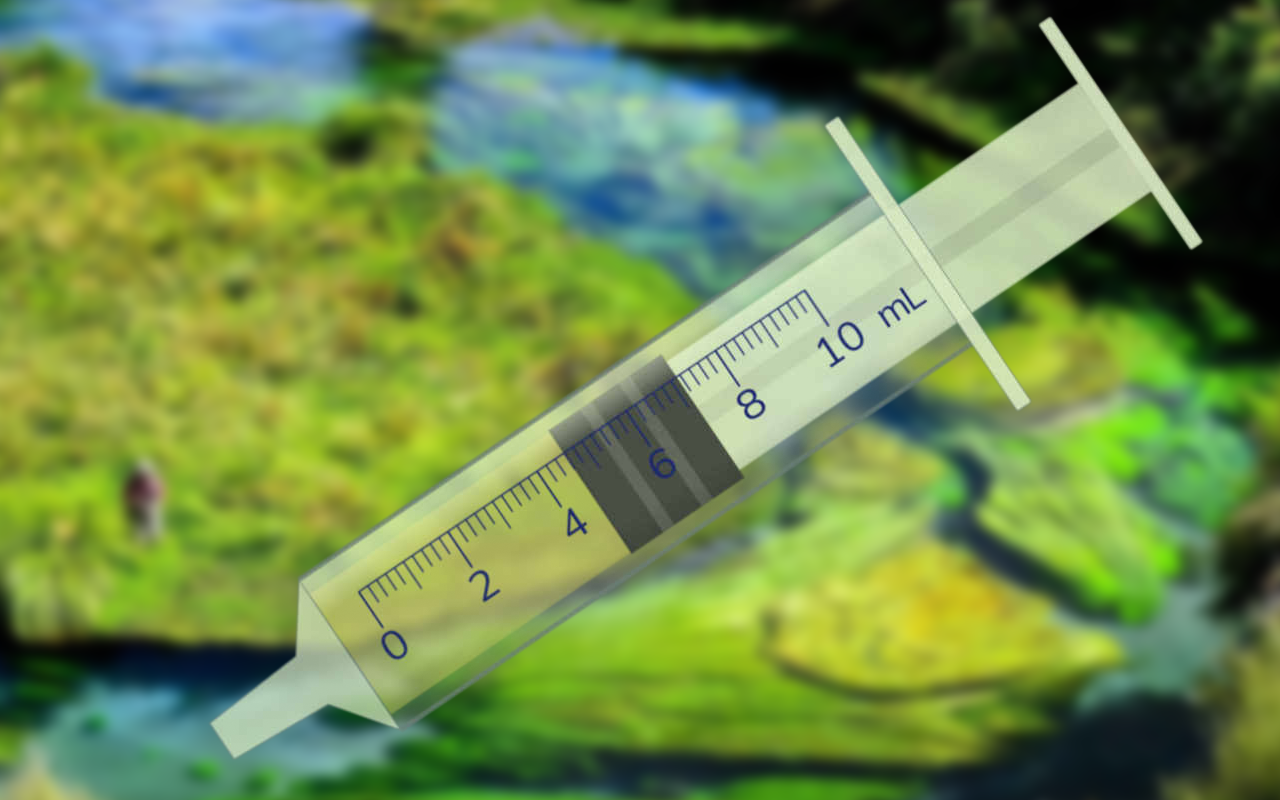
4.6; mL
